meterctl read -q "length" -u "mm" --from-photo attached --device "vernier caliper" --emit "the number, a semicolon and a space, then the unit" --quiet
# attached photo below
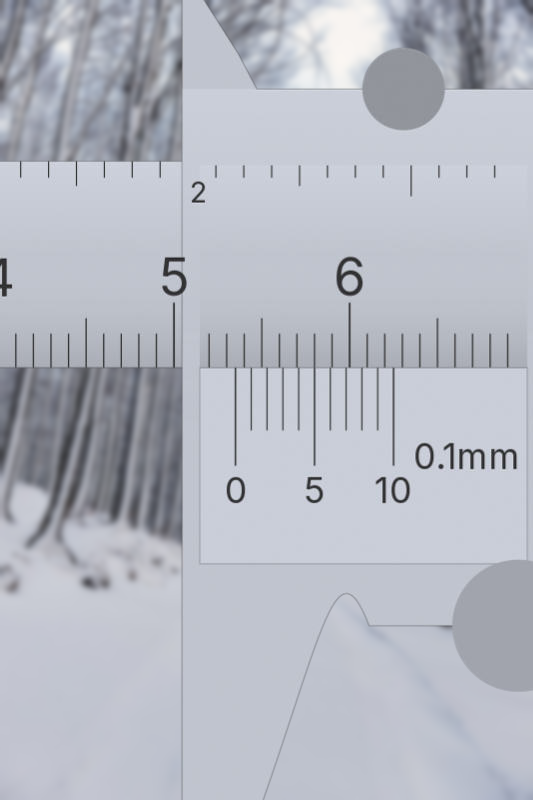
53.5; mm
